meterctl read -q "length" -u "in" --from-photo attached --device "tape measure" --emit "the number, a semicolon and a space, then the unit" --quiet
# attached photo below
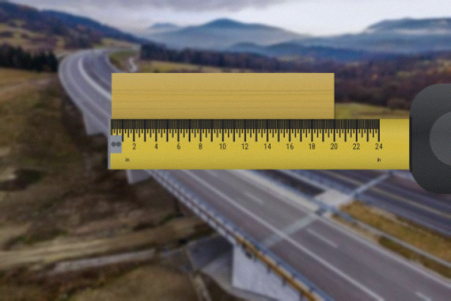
20; in
